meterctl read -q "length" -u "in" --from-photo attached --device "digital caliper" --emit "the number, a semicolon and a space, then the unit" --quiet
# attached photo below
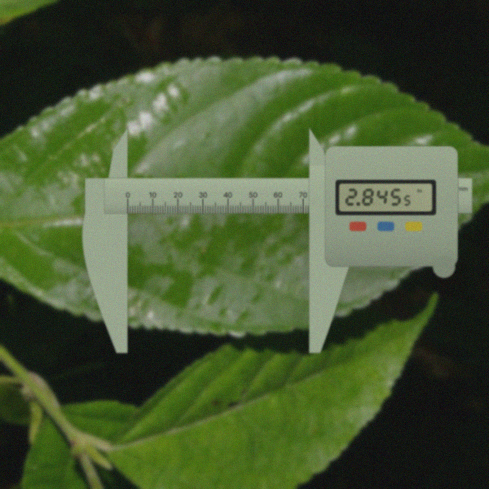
2.8455; in
